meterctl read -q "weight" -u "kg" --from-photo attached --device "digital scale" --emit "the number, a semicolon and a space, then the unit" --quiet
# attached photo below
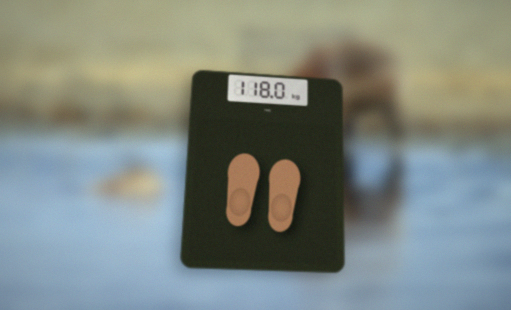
118.0; kg
